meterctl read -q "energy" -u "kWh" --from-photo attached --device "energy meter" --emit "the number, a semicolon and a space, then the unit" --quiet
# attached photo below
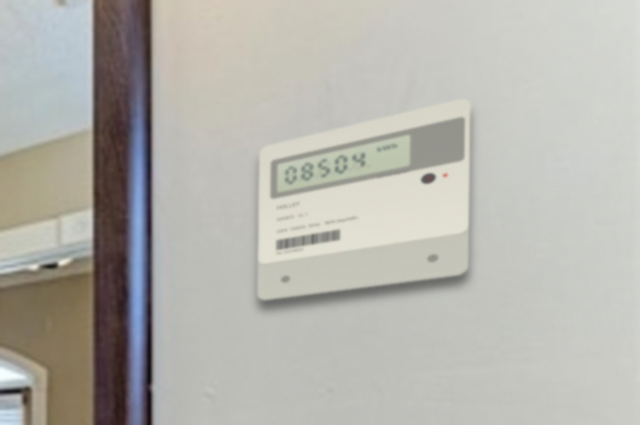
8504; kWh
